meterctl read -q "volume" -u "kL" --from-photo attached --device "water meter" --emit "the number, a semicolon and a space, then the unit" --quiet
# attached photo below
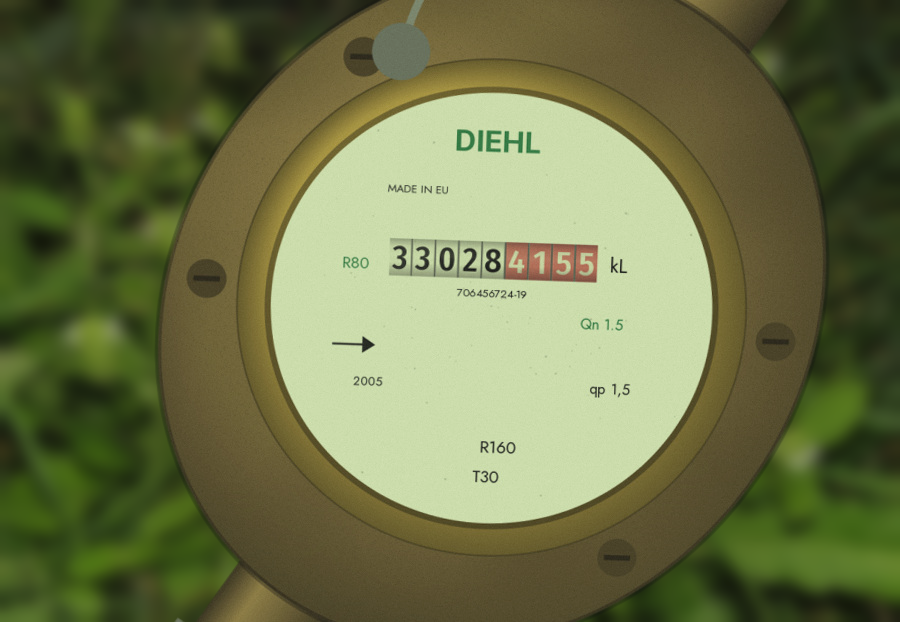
33028.4155; kL
